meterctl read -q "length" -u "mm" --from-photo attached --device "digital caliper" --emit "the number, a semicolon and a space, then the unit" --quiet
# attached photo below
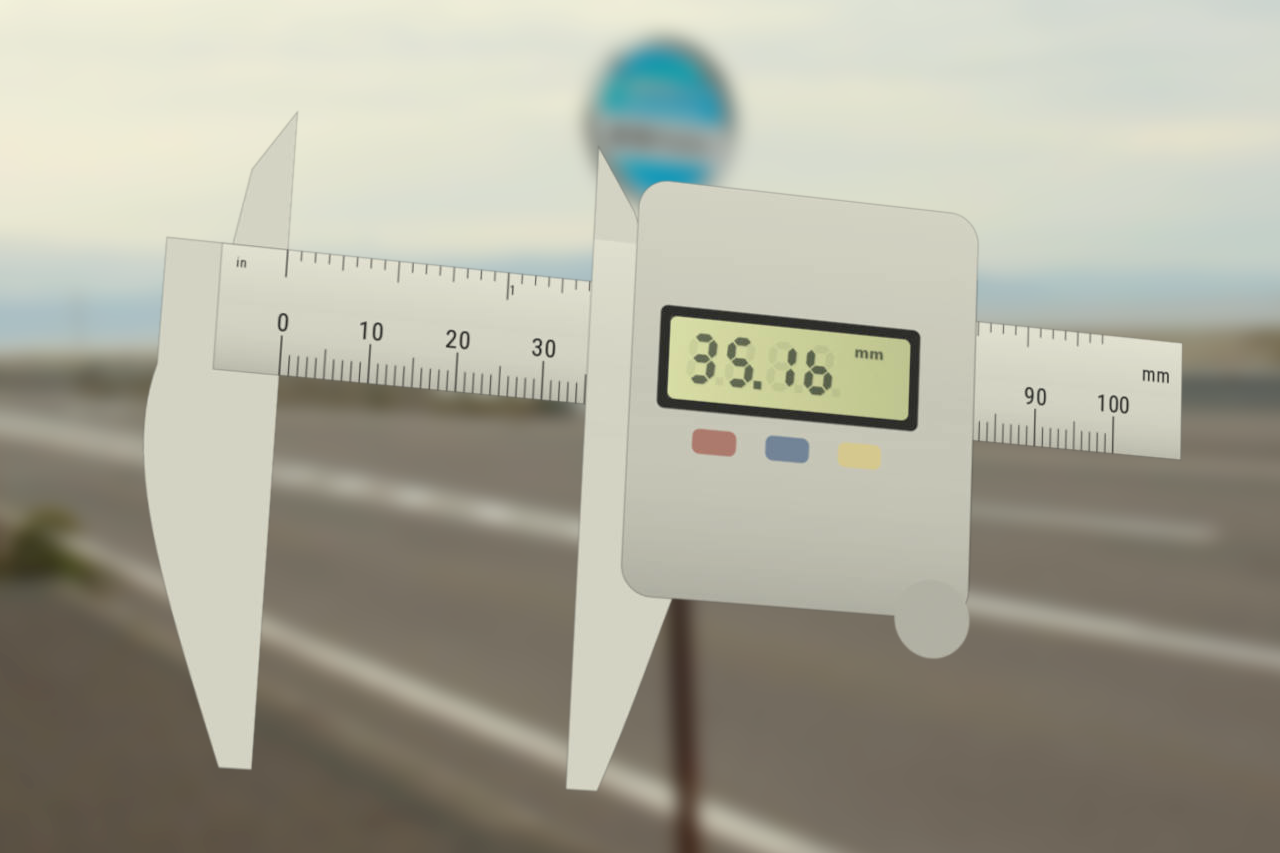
35.16; mm
